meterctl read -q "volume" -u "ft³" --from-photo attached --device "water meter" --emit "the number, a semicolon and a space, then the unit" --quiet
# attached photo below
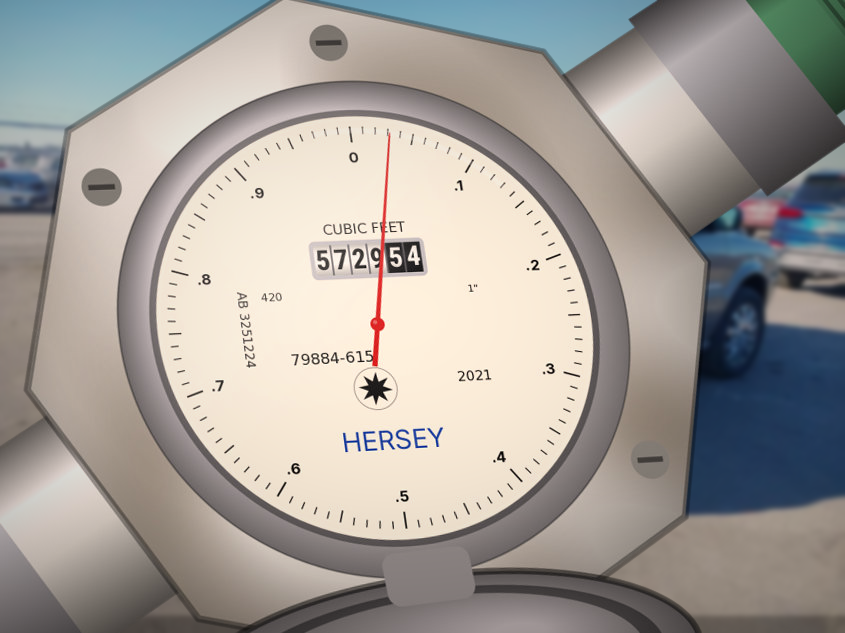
572954.03; ft³
